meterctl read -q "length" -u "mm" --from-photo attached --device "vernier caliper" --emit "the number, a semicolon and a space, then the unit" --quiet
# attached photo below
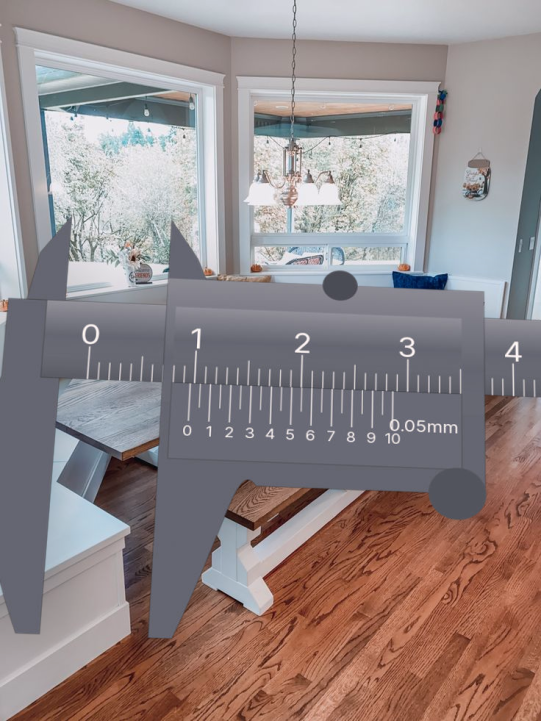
9.6; mm
